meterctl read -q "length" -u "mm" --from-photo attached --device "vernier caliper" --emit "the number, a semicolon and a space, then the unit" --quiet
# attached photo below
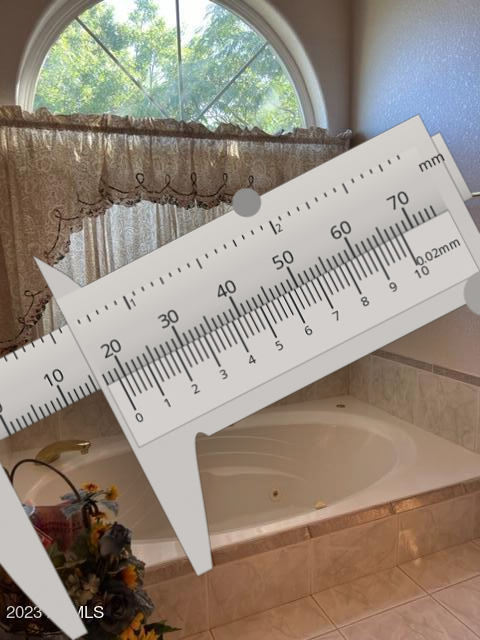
19.0; mm
